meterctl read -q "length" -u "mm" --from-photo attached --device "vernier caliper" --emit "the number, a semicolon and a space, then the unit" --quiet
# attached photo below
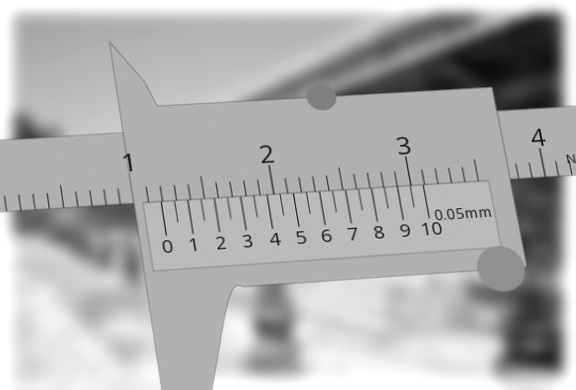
11.9; mm
